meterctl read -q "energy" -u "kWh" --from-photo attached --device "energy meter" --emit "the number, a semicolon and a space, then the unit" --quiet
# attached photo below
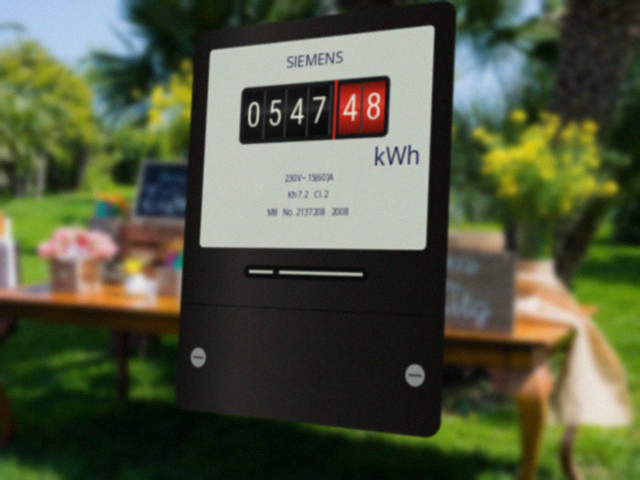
547.48; kWh
